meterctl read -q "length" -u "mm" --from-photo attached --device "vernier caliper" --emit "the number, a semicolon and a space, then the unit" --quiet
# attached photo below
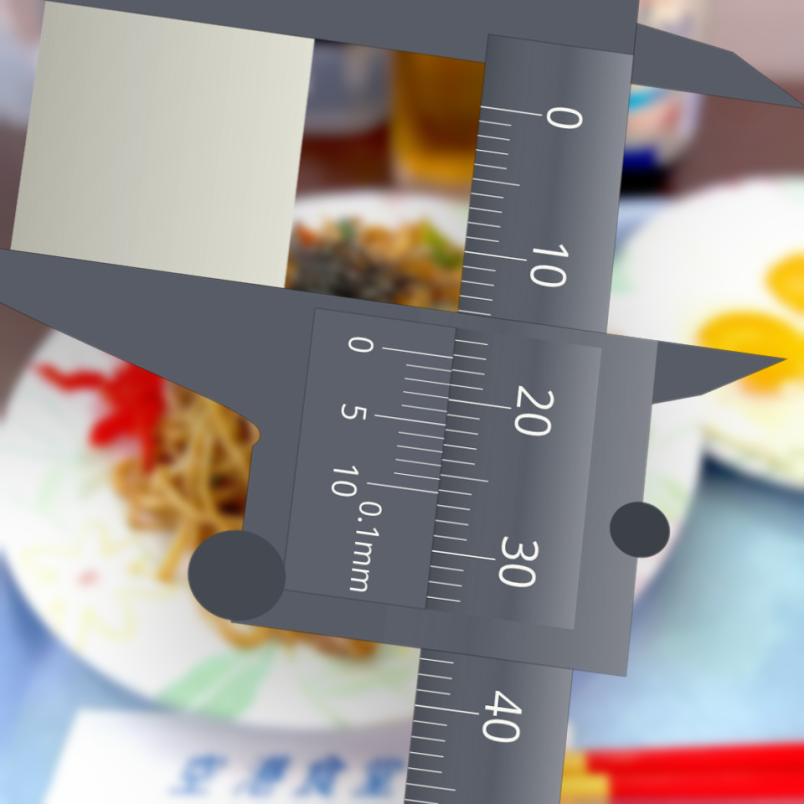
17.2; mm
